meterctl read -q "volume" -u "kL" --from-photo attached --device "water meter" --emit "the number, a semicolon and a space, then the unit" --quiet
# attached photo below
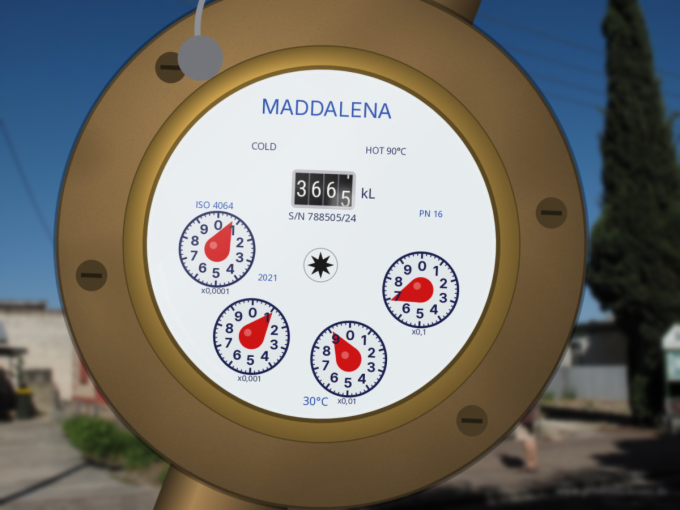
3664.6910; kL
